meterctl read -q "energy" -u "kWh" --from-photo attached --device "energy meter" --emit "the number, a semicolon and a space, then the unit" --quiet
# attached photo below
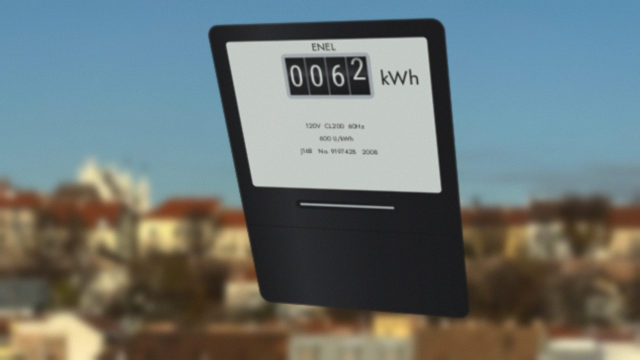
62; kWh
